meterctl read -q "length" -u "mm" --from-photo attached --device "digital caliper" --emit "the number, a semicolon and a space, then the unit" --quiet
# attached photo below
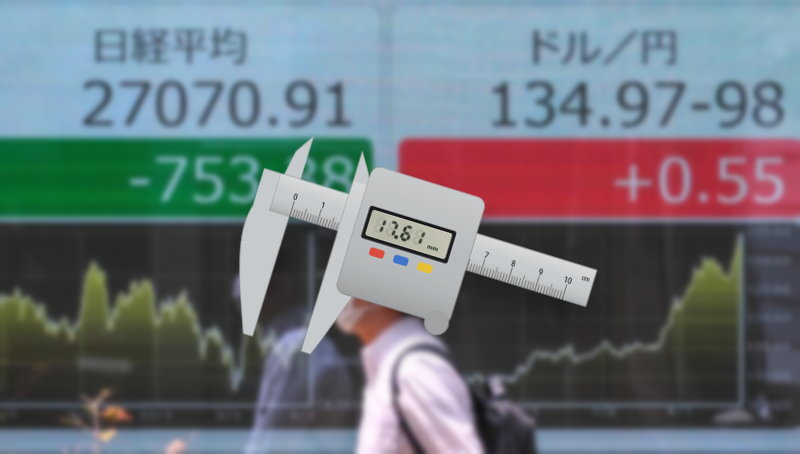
17.61; mm
